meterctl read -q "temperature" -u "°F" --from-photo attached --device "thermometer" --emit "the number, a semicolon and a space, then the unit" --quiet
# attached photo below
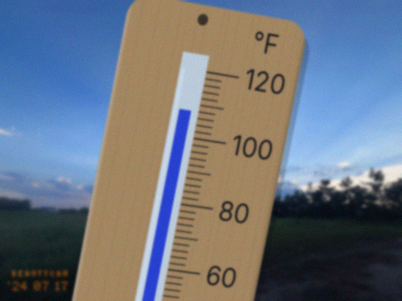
108; °F
